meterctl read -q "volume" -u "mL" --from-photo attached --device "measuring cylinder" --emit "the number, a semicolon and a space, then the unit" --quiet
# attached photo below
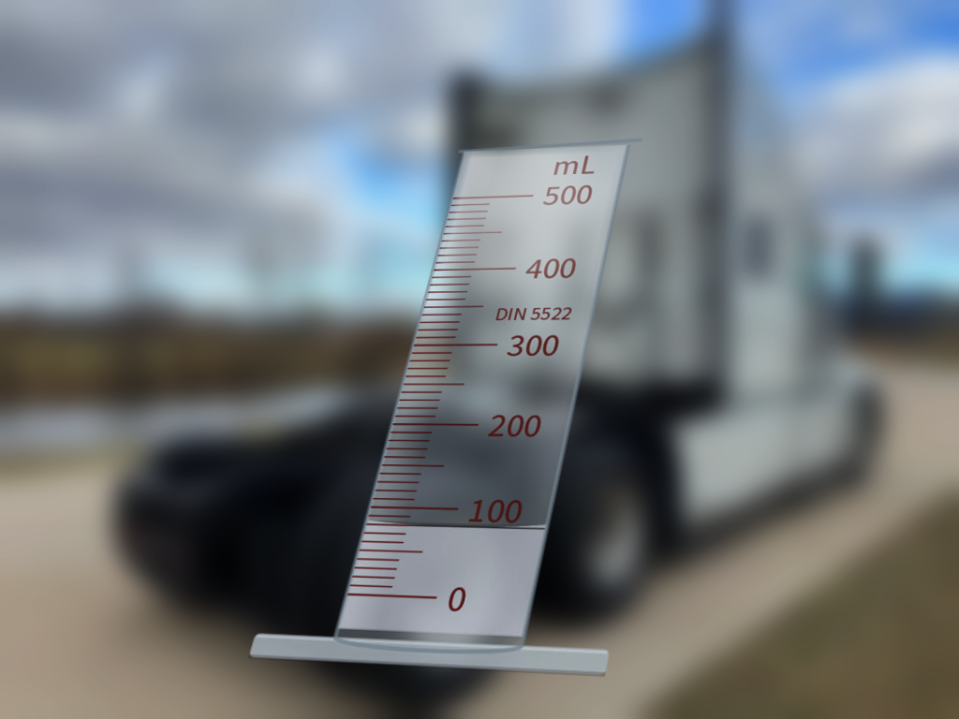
80; mL
